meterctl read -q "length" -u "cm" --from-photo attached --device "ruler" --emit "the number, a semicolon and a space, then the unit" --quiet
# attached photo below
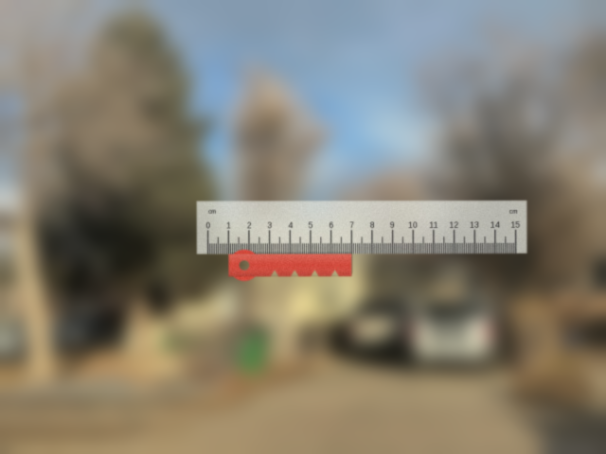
6; cm
